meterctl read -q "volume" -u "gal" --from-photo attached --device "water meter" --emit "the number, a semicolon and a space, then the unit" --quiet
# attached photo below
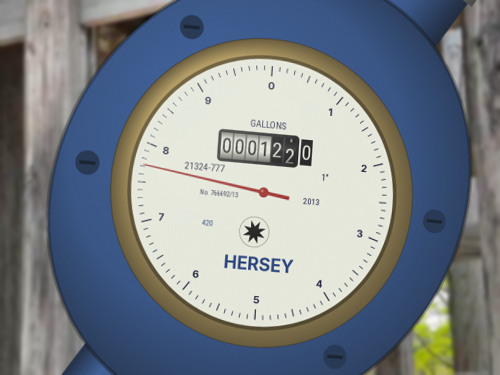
1217.7; gal
